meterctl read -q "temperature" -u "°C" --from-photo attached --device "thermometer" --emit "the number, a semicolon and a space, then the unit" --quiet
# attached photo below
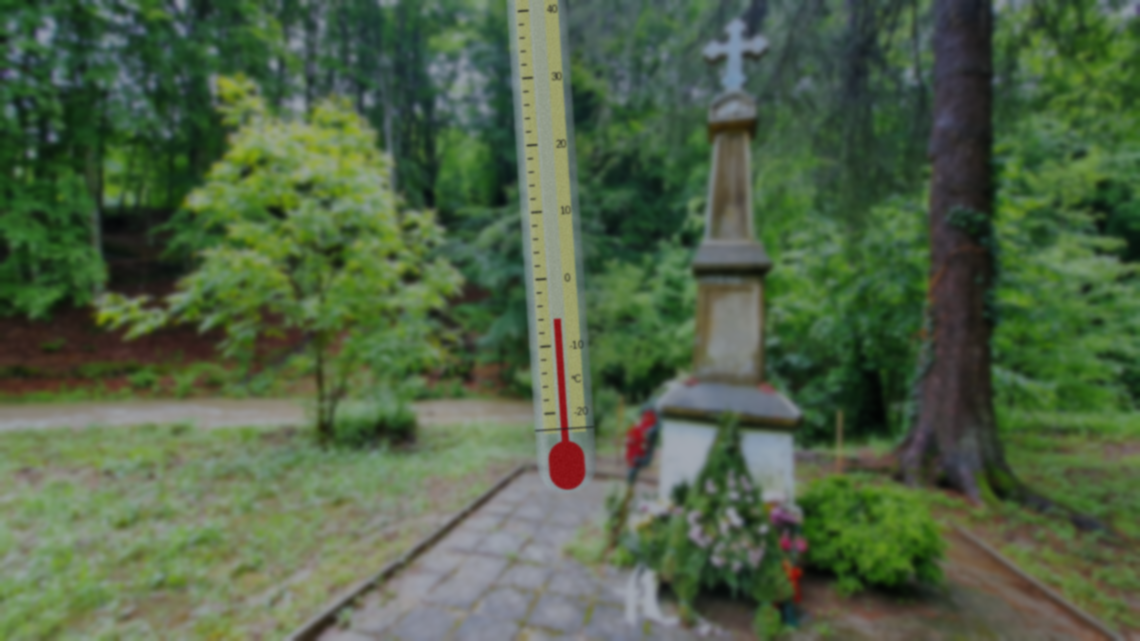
-6; °C
